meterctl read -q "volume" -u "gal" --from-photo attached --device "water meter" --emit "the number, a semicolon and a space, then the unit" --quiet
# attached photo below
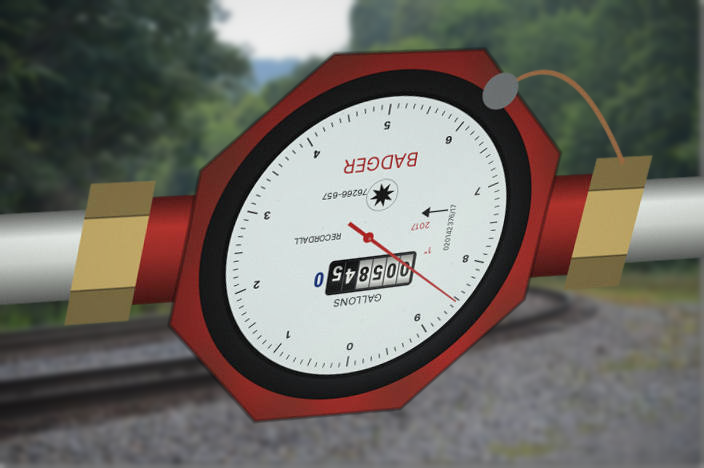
58448.5; gal
